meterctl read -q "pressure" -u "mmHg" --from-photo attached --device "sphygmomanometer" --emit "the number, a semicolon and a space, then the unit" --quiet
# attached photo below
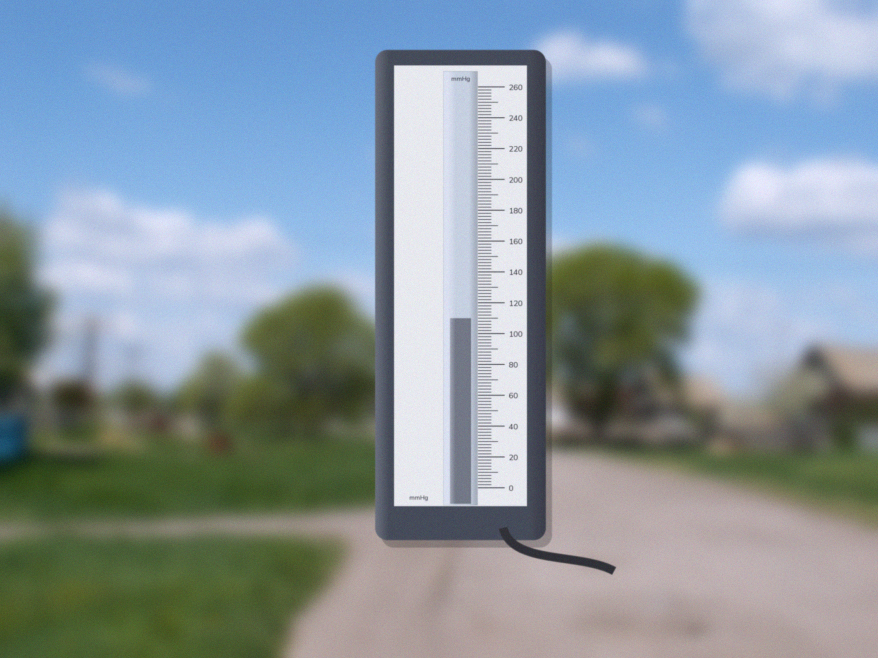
110; mmHg
